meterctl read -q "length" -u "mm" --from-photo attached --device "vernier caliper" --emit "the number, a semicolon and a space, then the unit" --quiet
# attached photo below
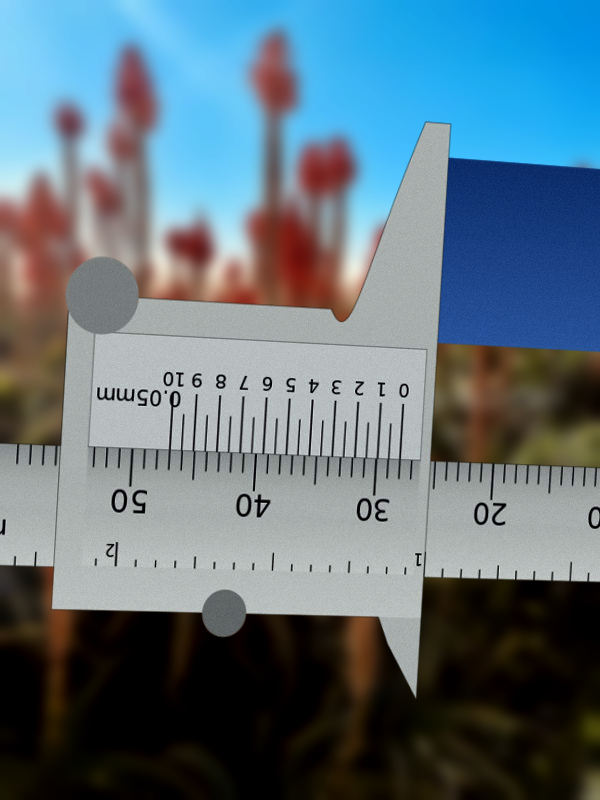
28.0; mm
